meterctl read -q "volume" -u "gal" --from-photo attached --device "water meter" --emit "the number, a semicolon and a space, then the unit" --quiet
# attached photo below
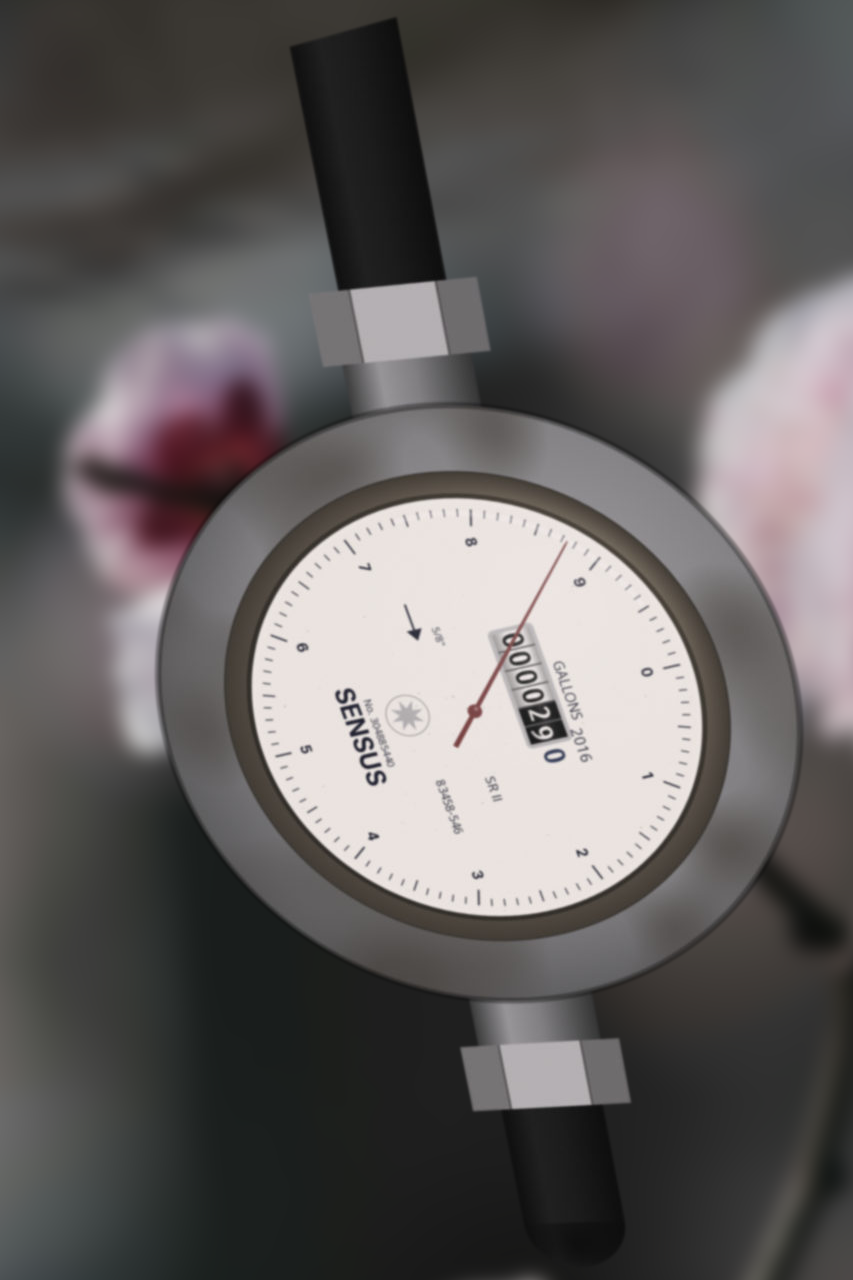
288.7; gal
